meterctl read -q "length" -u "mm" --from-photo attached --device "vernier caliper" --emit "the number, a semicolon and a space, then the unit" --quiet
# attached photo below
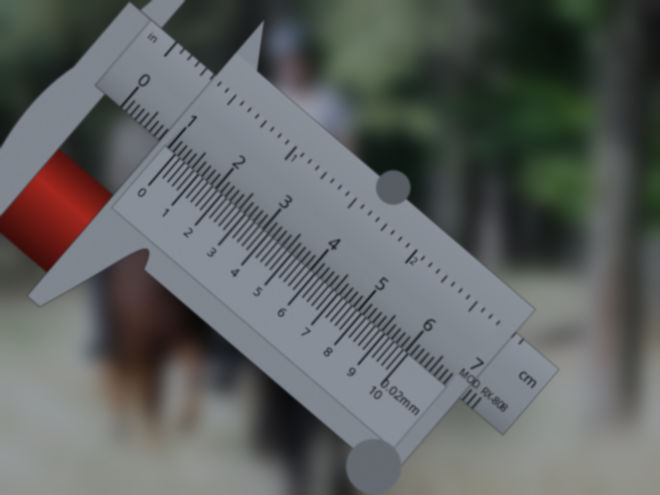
11.5; mm
